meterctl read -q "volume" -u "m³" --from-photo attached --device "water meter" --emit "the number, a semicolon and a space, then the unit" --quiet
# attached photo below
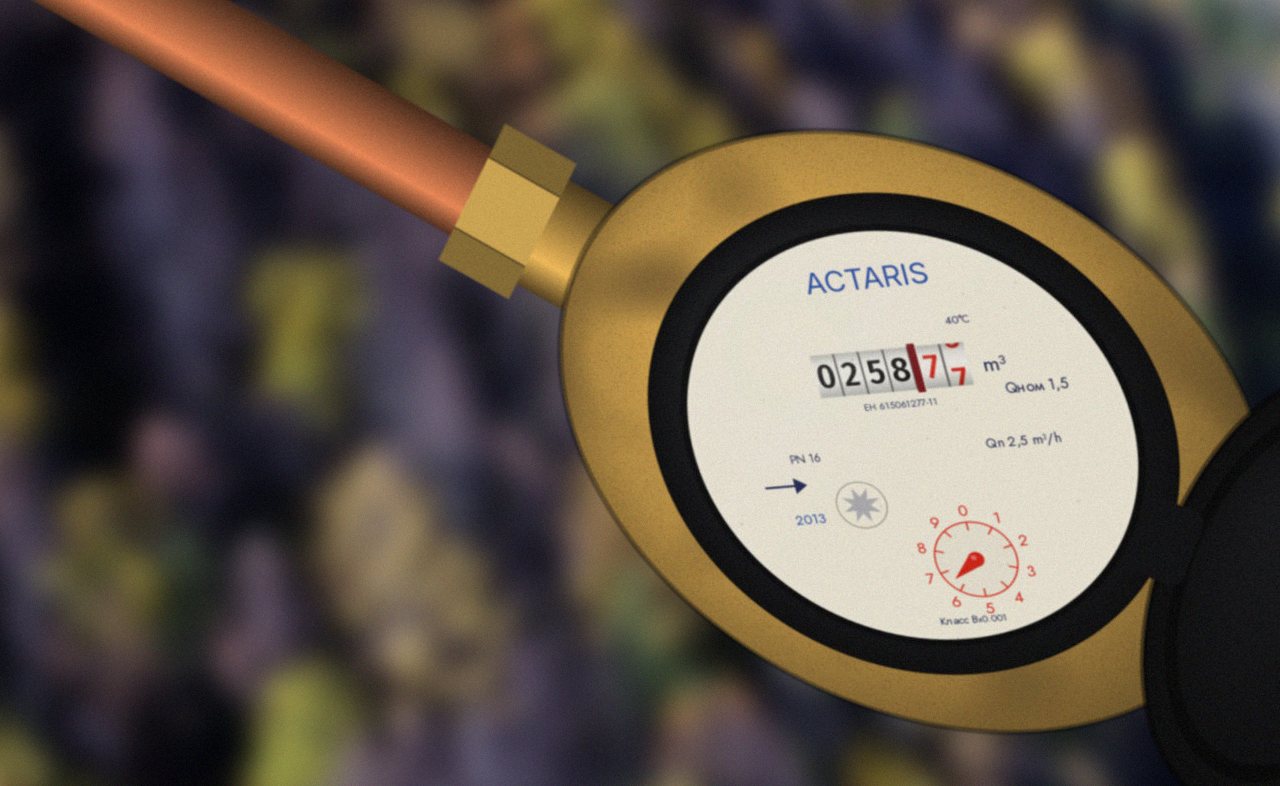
258.766; m³
